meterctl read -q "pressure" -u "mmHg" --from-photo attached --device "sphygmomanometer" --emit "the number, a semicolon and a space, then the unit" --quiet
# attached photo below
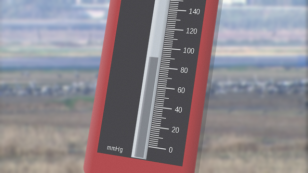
90; mmHg
